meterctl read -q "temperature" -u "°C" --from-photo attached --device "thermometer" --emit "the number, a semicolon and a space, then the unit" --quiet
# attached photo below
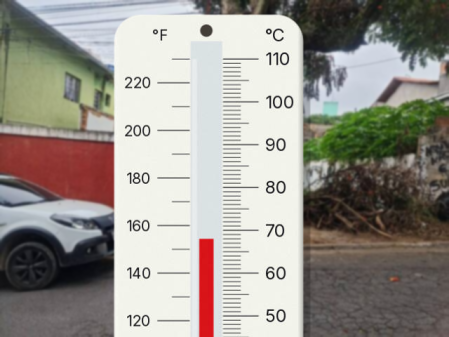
68; °C
